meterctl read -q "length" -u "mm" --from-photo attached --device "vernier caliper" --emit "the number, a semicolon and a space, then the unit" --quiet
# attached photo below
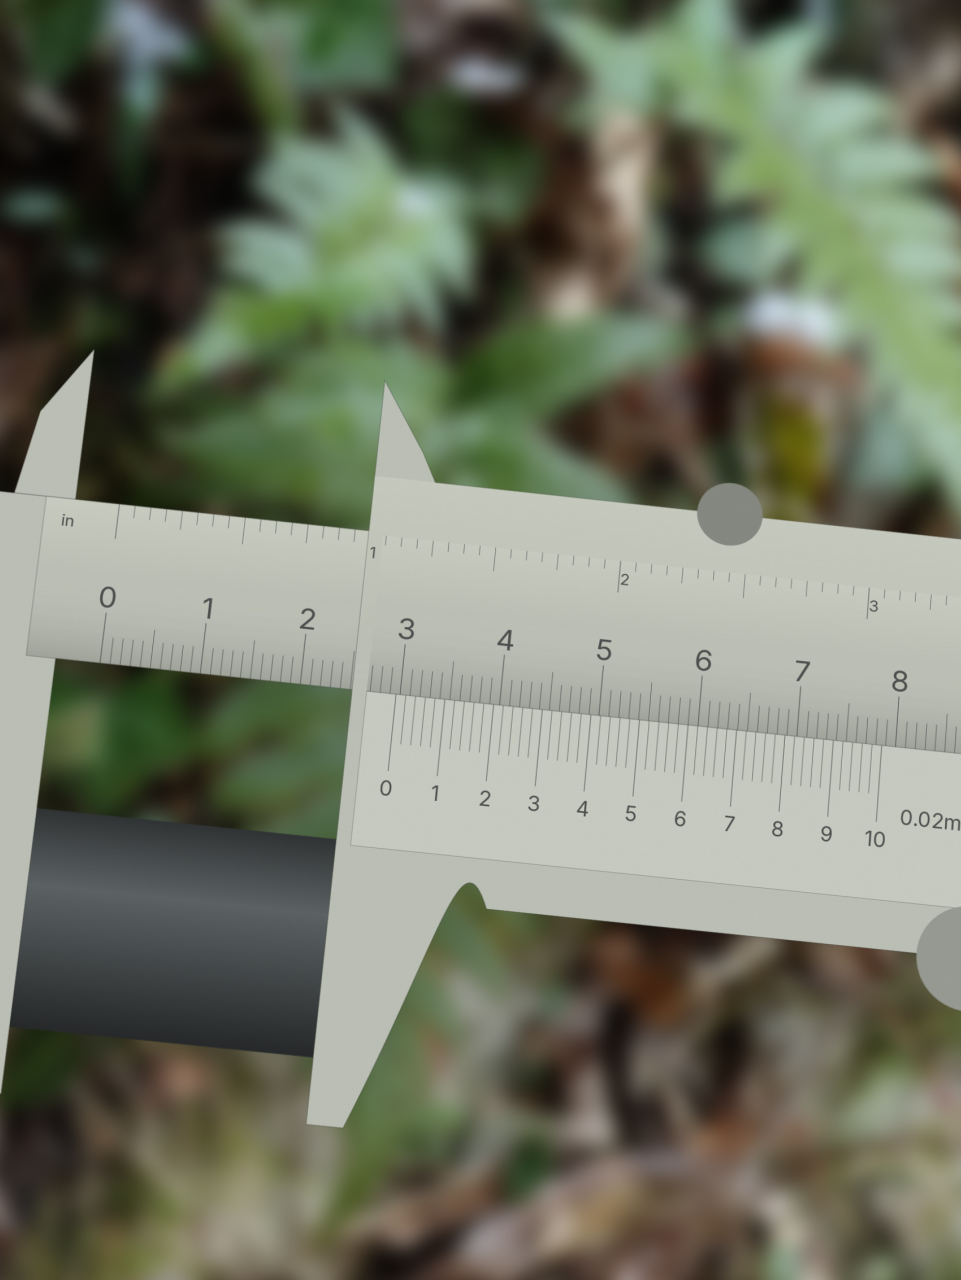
29.6; mm
